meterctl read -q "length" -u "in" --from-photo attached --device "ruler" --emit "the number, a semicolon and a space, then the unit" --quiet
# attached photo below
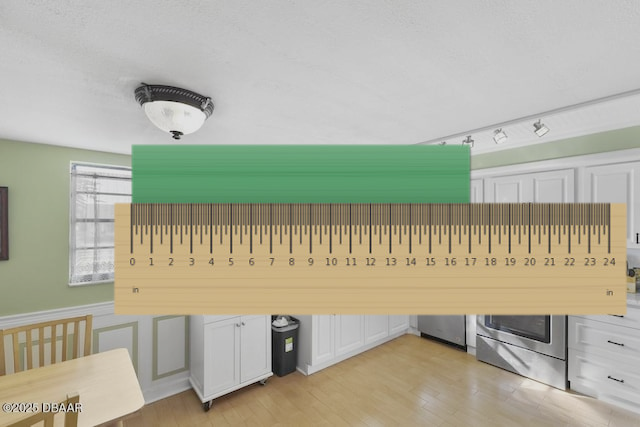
17; in
